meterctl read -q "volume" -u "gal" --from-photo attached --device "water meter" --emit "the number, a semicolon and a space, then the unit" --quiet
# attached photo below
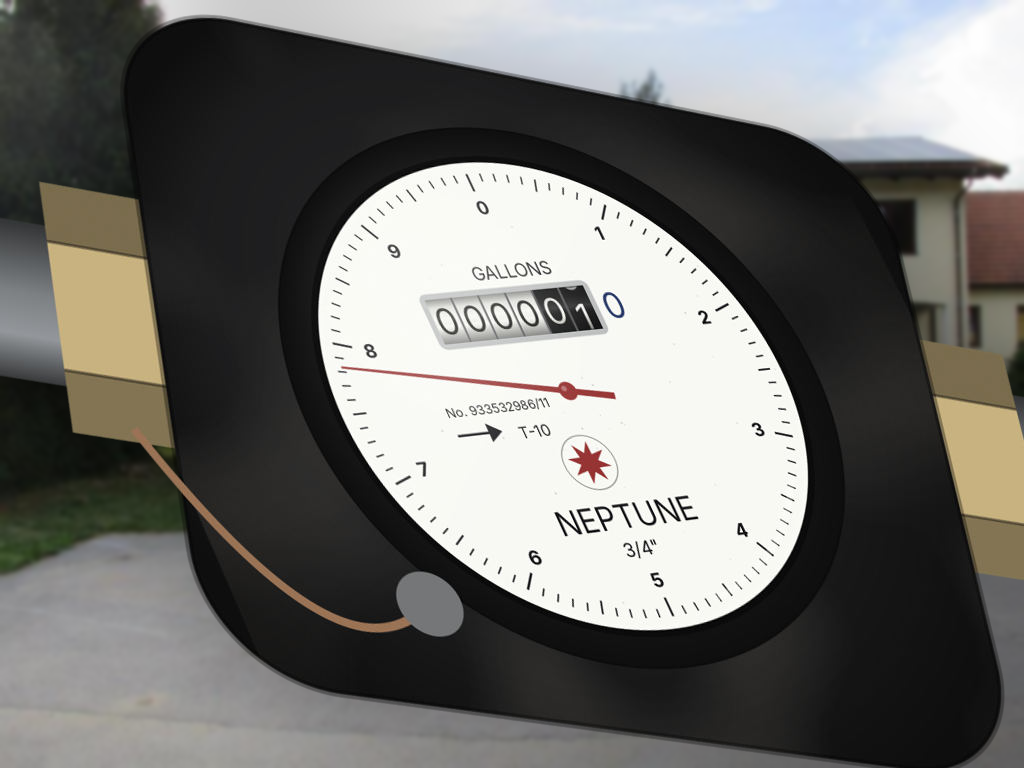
7.8; gal
